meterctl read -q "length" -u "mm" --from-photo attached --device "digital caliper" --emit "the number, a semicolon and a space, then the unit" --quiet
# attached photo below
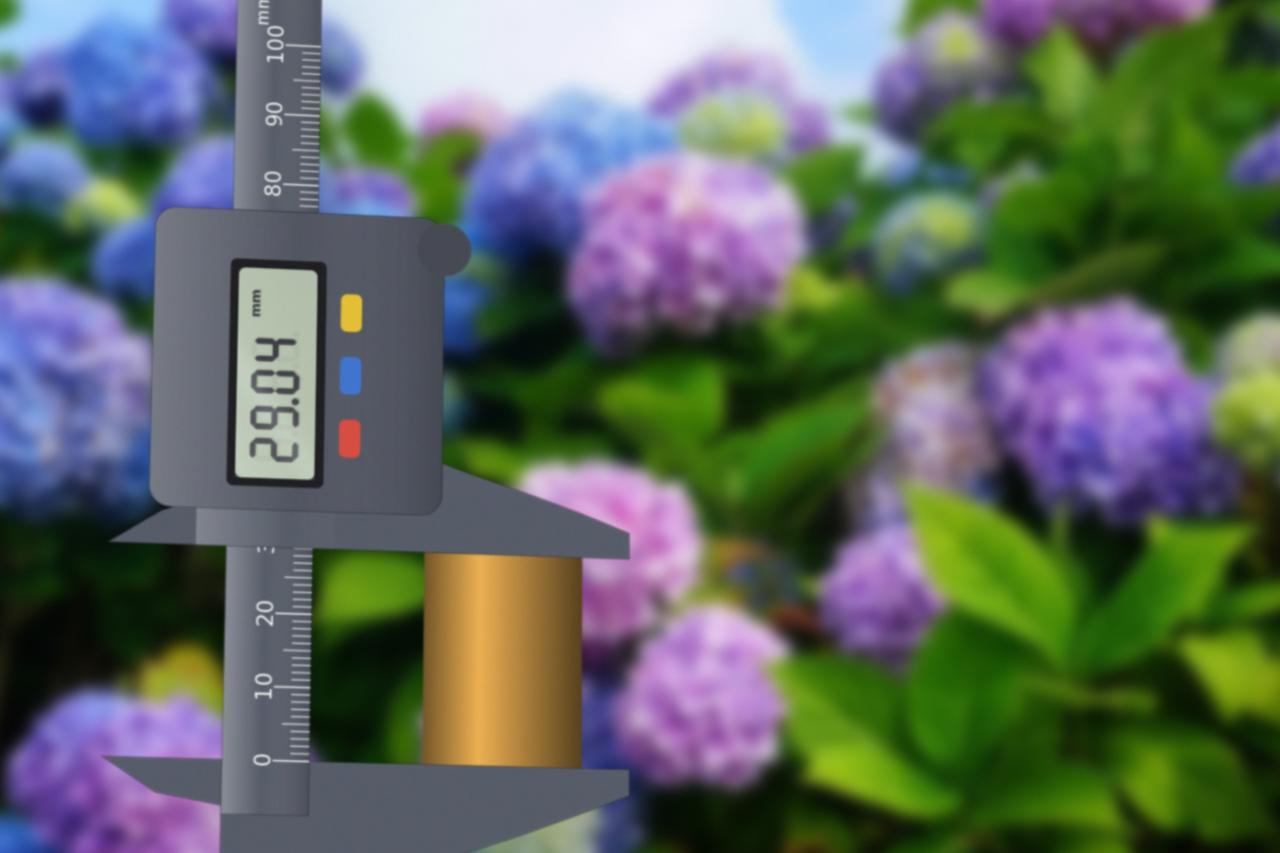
29.04; mm
